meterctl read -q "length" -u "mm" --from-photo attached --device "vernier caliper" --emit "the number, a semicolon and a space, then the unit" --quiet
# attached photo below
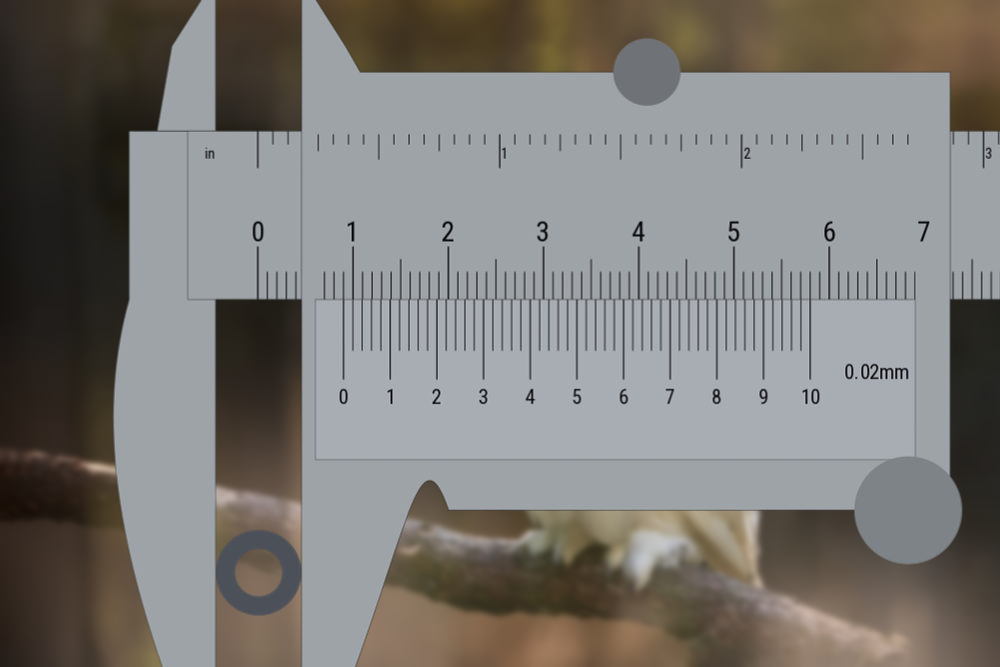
9.0; mm
